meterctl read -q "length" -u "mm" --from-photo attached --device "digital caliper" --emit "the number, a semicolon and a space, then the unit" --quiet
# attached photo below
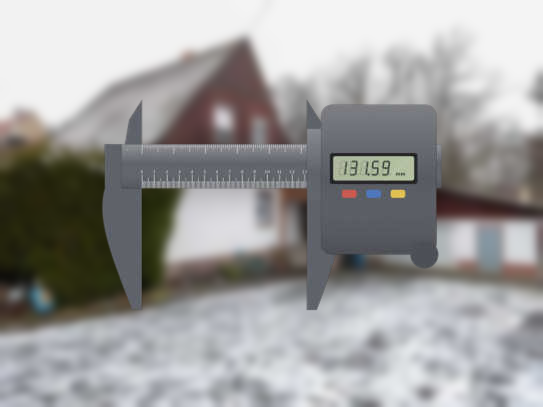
131.59; mm
